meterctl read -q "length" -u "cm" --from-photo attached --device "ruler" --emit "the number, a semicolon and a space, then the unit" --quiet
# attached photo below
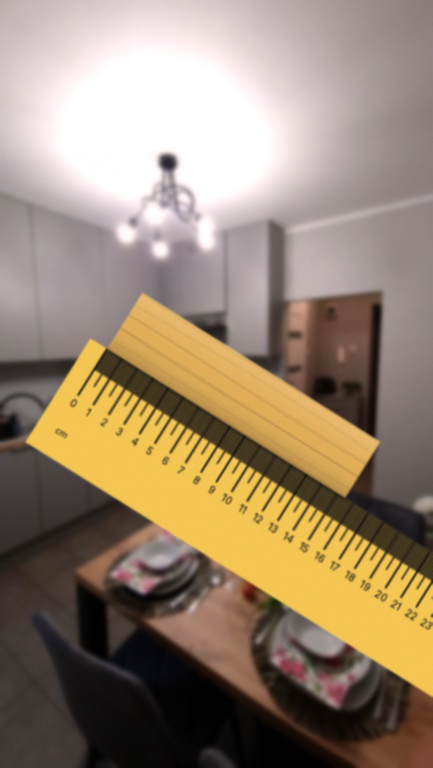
15.5; cm
